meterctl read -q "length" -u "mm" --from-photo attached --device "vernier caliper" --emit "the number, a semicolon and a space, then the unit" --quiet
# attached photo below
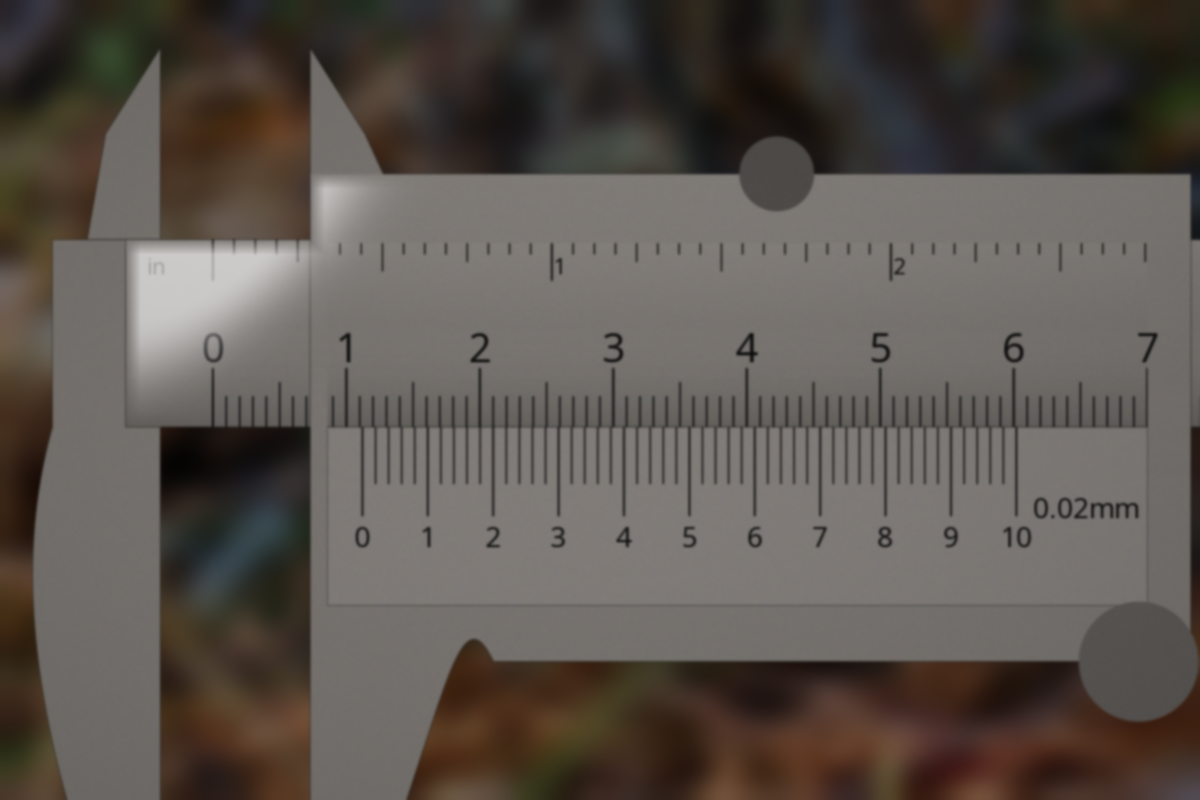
11.2; mm
